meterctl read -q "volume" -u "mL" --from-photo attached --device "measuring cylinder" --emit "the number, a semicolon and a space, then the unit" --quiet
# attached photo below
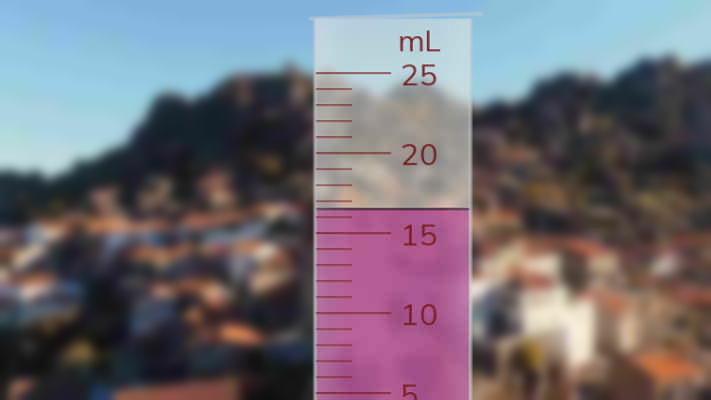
16.5; mL
